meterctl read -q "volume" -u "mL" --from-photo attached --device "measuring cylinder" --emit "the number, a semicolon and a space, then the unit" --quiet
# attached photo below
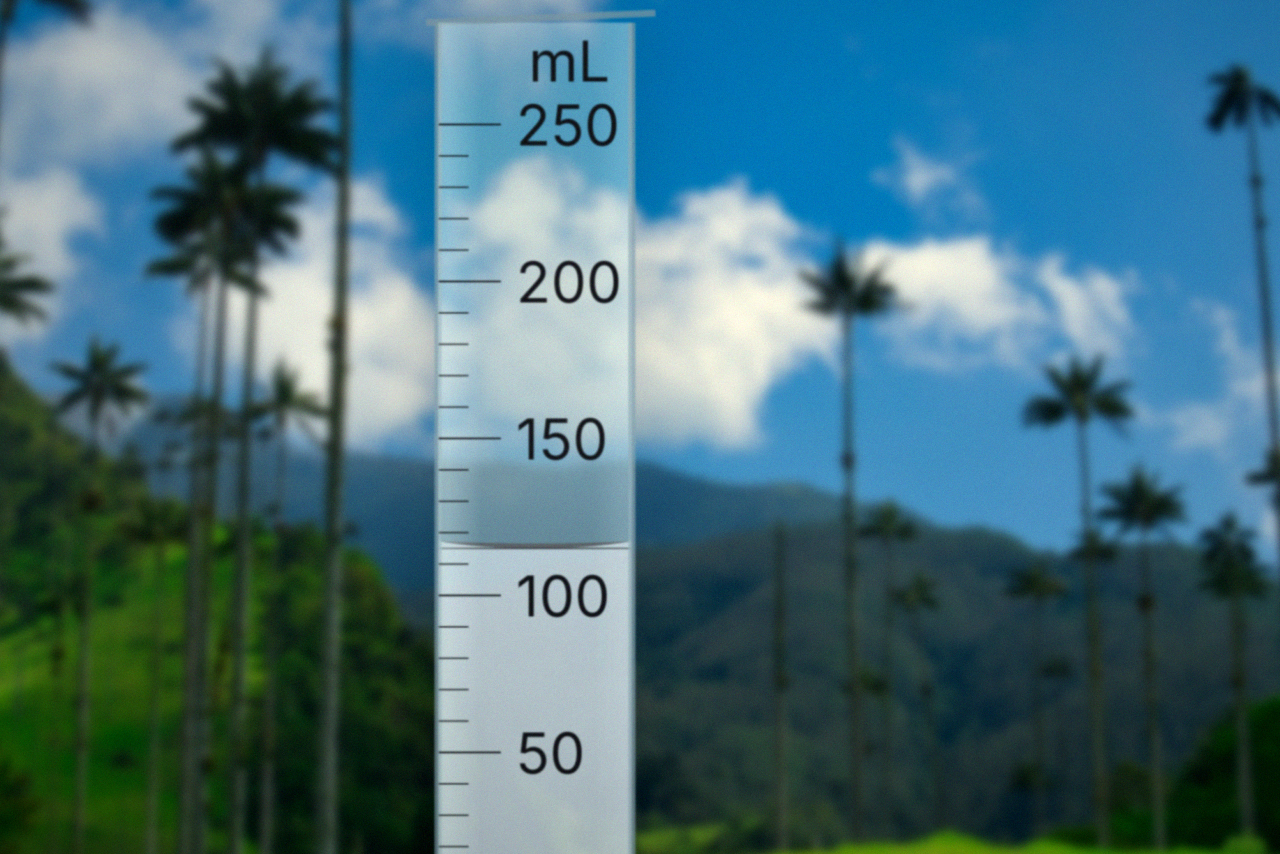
115; mL
